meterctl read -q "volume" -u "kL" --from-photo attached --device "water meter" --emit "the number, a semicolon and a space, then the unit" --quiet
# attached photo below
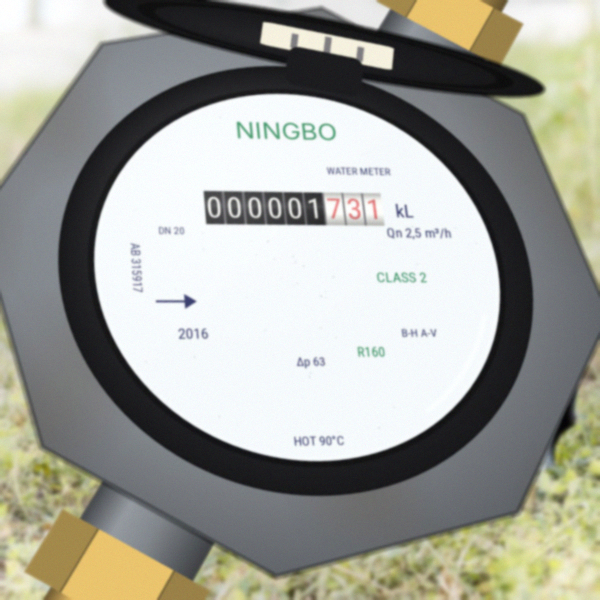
1.731; kL
